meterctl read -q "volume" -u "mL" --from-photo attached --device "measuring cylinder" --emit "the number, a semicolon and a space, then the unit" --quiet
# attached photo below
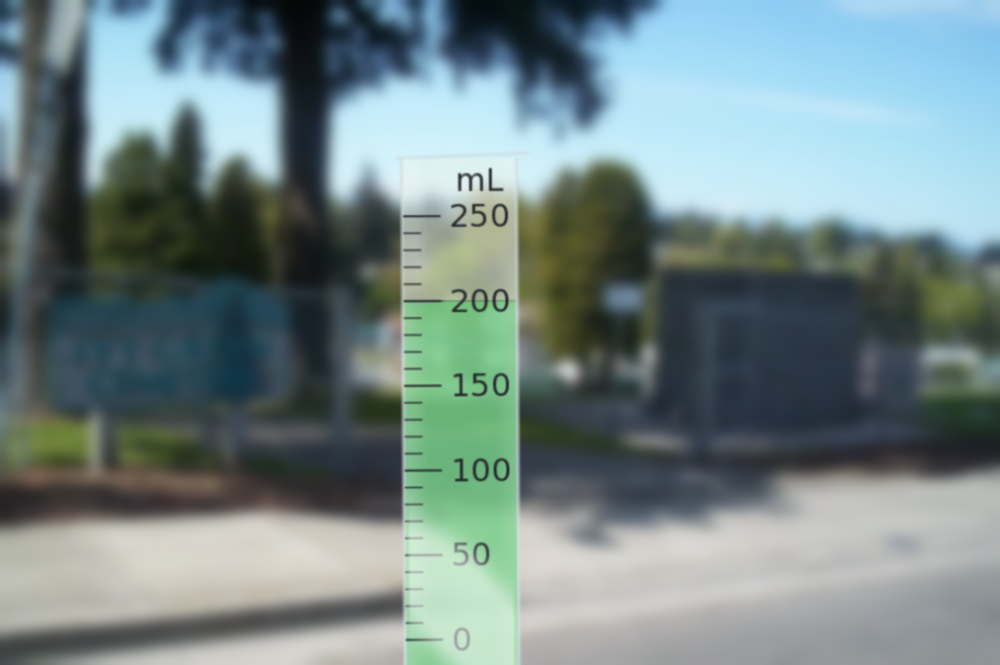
200; mL
